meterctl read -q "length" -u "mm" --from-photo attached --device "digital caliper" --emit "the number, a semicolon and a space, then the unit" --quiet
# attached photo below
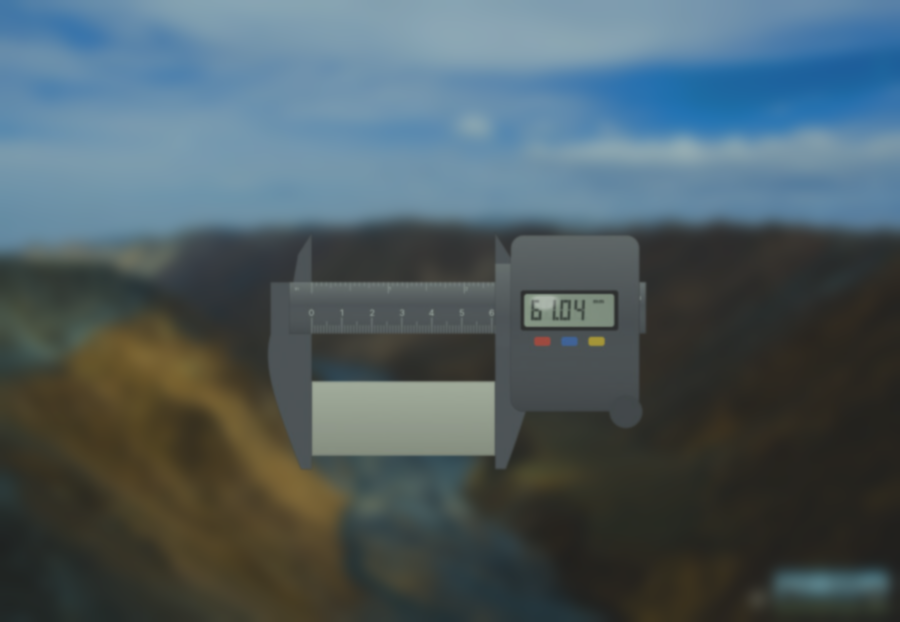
61.04; mm
